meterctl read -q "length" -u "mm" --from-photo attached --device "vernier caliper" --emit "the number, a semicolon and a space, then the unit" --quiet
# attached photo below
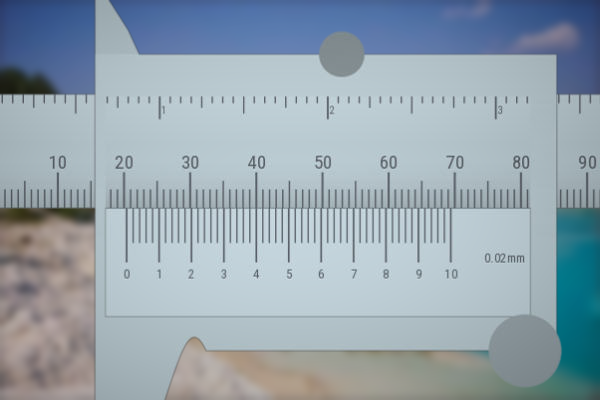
20.4; mm
